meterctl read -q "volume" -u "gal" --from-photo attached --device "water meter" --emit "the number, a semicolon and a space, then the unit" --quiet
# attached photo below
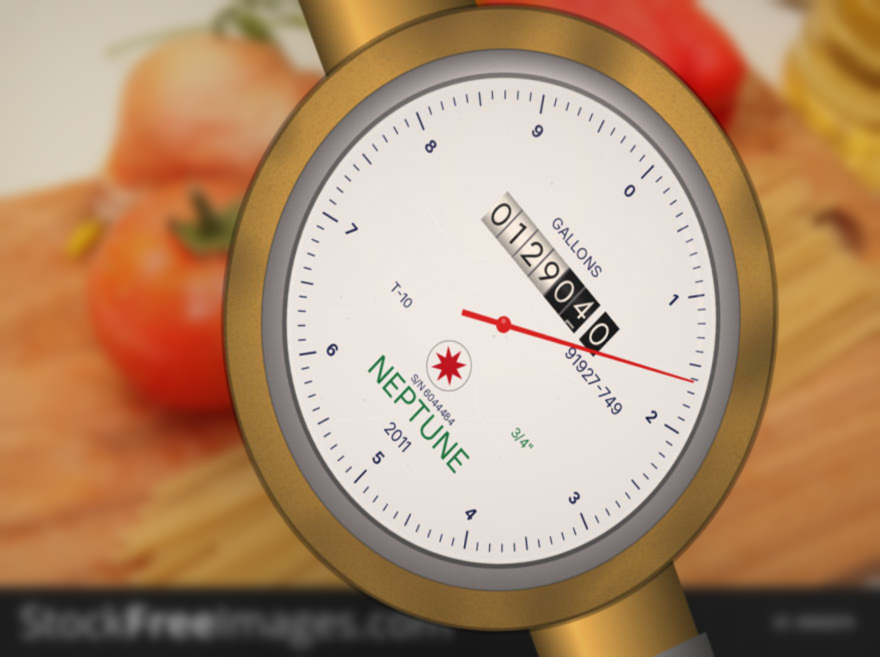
129041.6; gal
